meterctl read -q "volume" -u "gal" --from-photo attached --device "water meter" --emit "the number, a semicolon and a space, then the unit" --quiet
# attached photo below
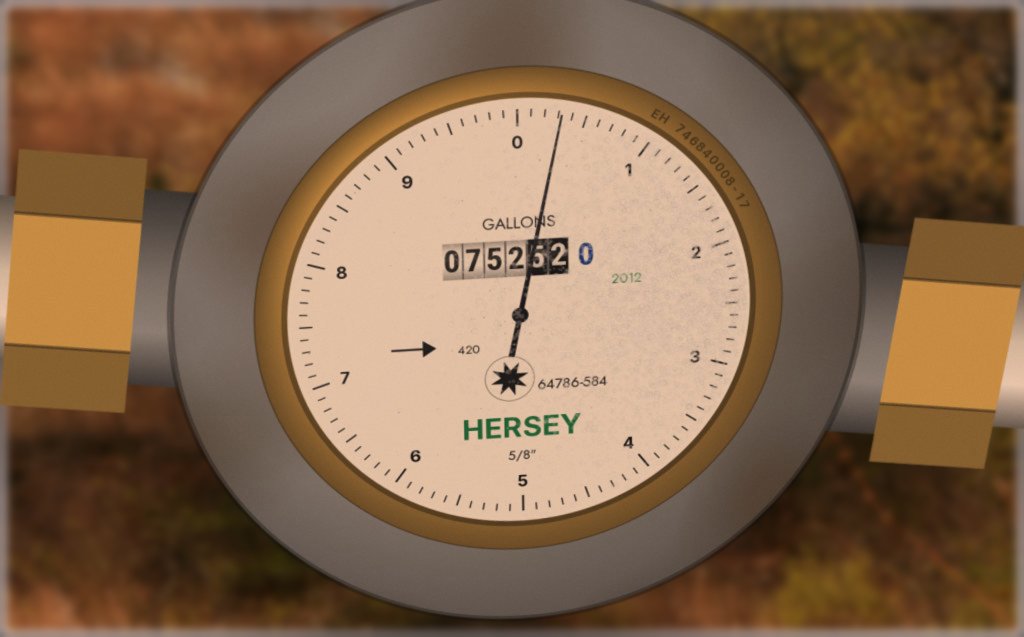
752520.3; gal
